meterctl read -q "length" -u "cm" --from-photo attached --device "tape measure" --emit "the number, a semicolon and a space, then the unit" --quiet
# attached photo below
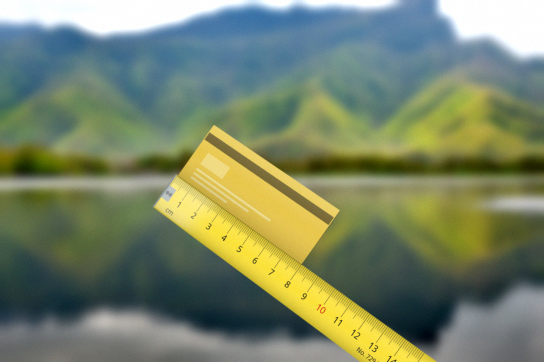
8; cm
